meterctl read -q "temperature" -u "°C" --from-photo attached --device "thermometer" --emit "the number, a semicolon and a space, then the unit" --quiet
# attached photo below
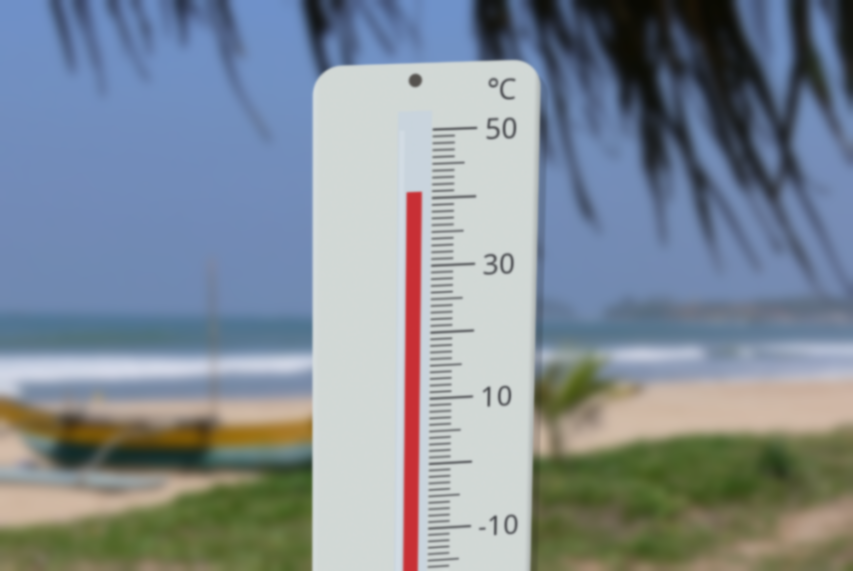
41; °C
